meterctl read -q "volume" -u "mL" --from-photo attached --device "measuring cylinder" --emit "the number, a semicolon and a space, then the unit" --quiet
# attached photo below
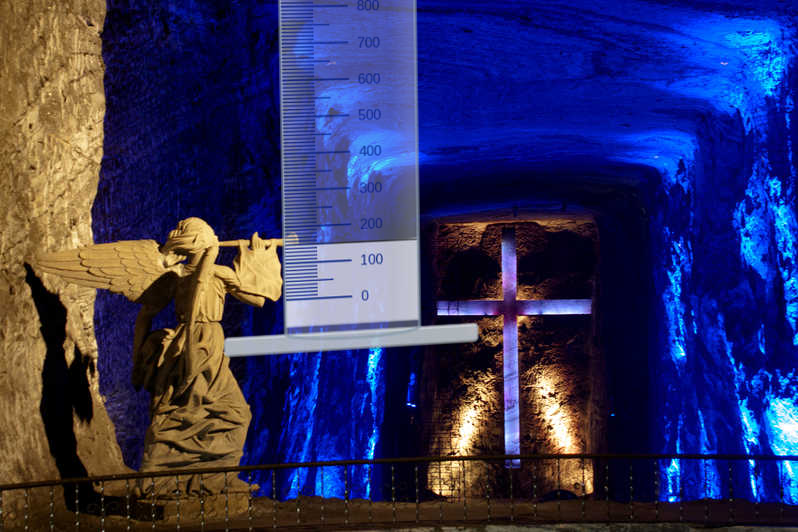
150; mL
